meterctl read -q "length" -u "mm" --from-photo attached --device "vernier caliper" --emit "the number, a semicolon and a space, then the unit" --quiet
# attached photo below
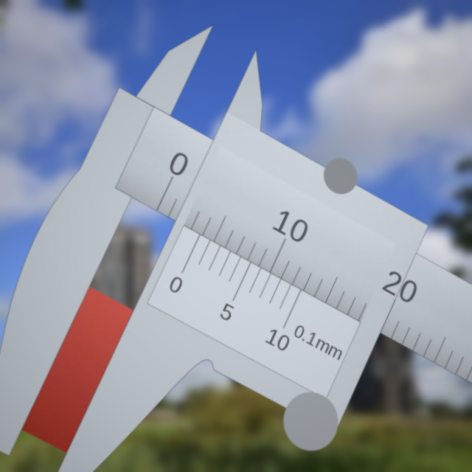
3.8; mm
